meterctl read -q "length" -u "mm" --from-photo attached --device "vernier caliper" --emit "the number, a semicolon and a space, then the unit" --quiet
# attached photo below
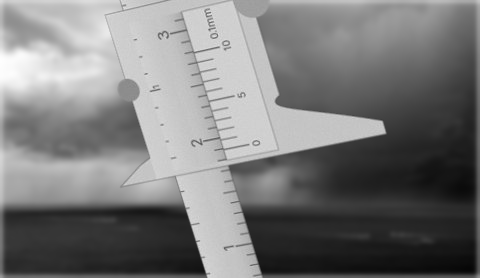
18.9; mm
